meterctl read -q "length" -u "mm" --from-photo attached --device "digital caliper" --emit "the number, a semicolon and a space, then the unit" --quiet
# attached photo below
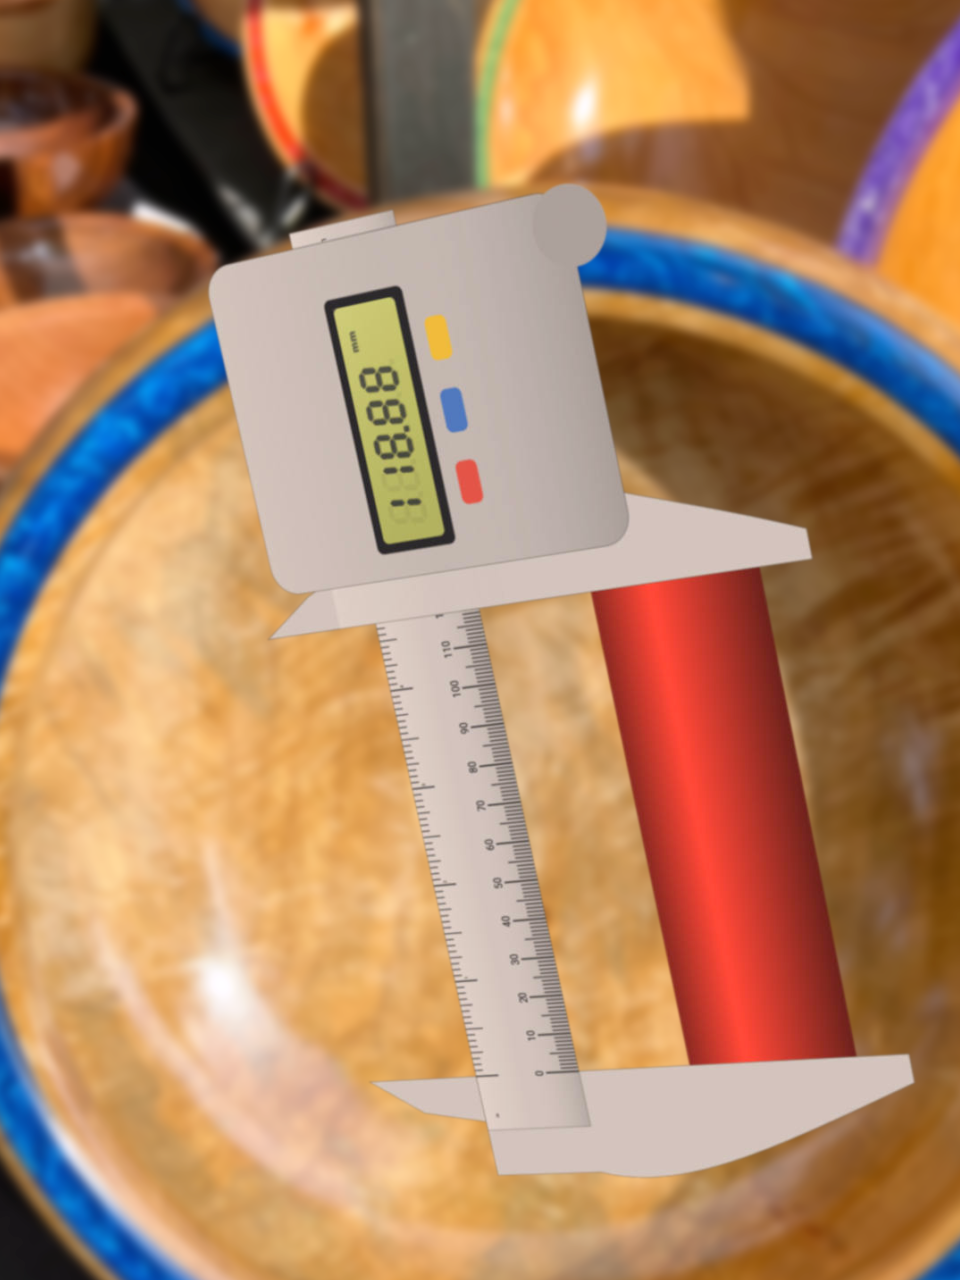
118.88; mm
